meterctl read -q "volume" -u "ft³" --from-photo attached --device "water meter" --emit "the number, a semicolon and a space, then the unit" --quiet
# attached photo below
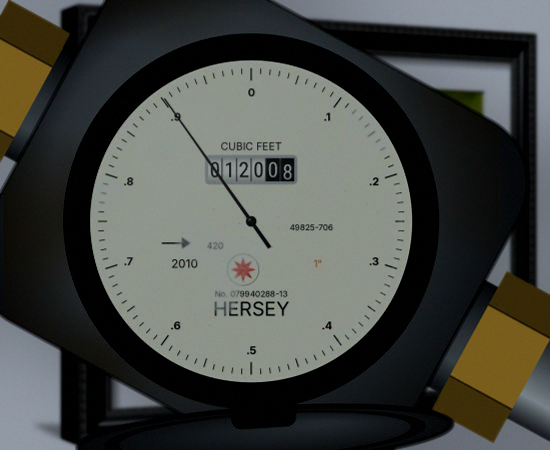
12007.90; ft³
